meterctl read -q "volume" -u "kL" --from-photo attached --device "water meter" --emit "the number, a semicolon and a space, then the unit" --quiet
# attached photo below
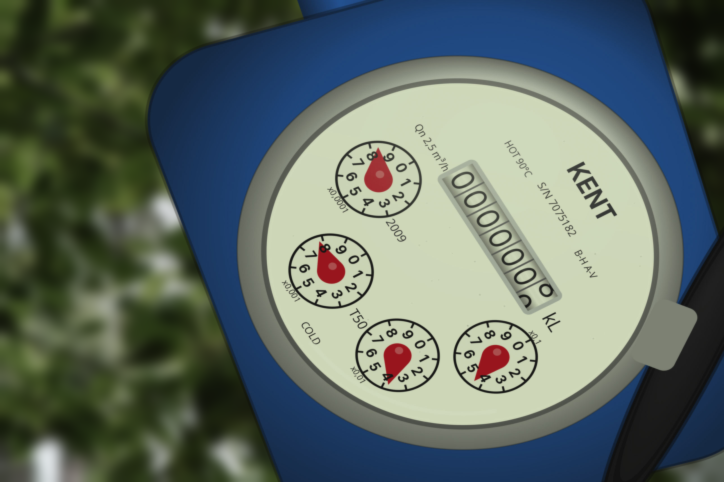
8.4378; kL
